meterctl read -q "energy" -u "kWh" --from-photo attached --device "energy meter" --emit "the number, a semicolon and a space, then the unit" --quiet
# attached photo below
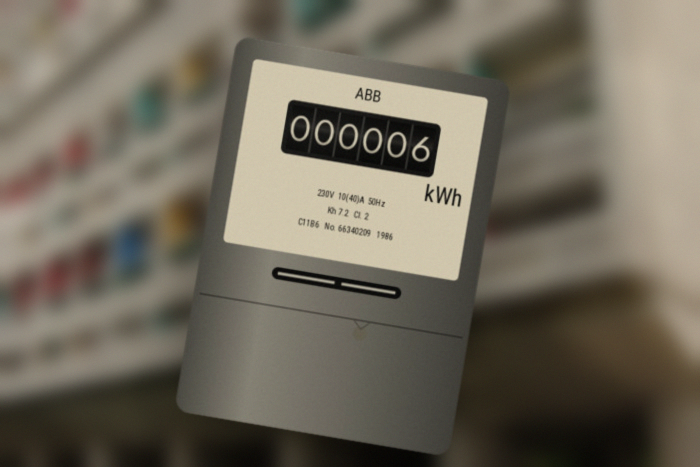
6; kWh
